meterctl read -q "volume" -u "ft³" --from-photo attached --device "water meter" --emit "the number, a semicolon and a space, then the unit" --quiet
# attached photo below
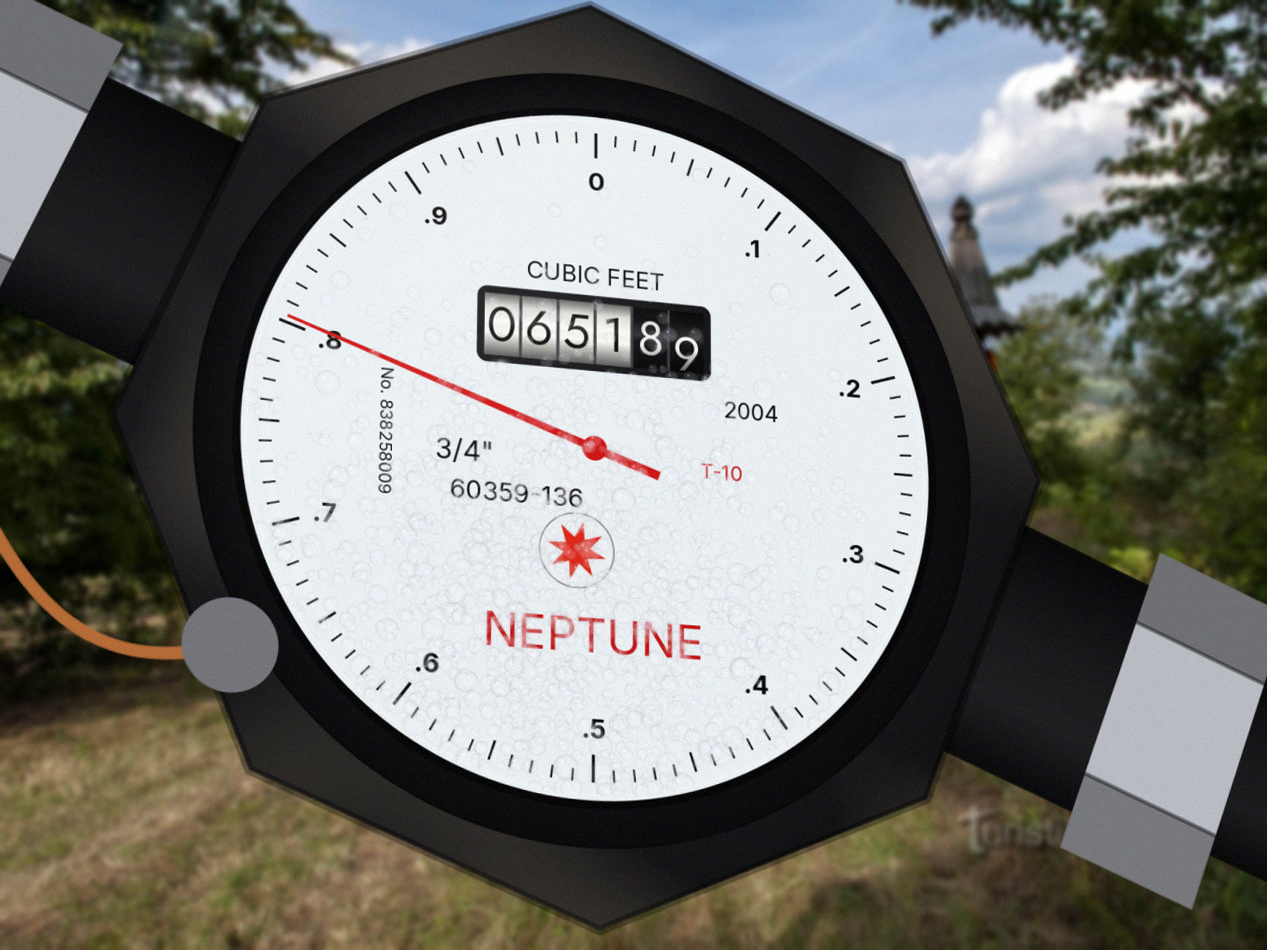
65188.80; ft³
